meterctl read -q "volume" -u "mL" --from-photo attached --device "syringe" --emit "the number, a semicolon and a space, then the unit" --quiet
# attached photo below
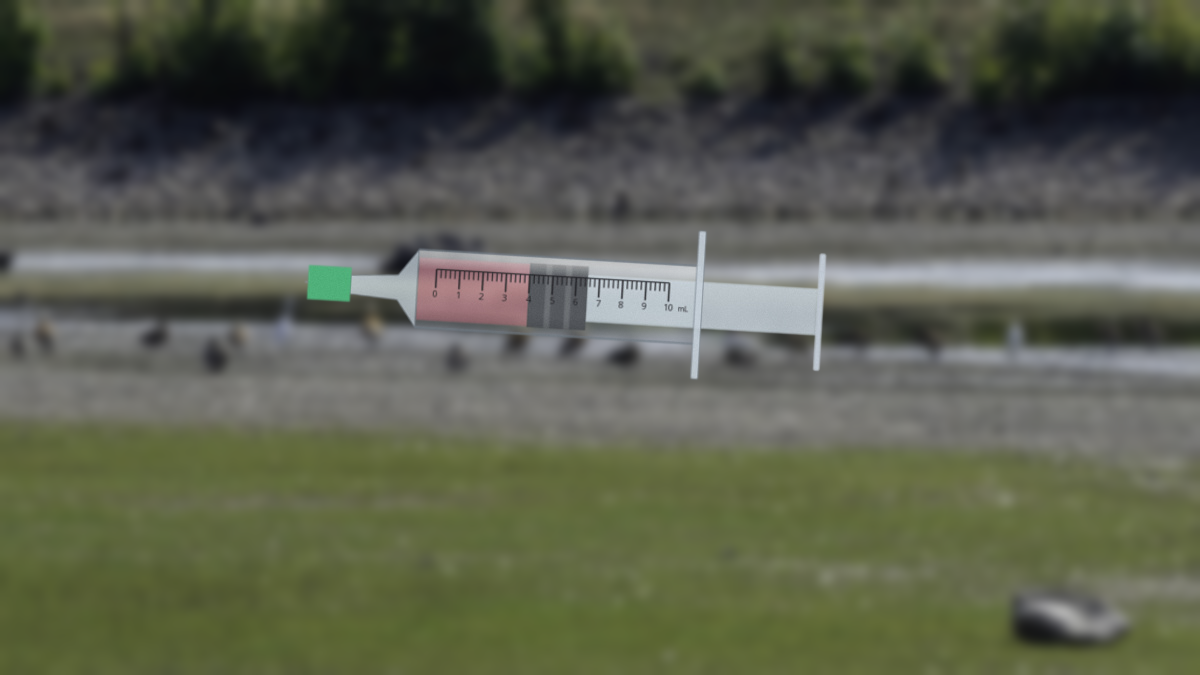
4; mL
